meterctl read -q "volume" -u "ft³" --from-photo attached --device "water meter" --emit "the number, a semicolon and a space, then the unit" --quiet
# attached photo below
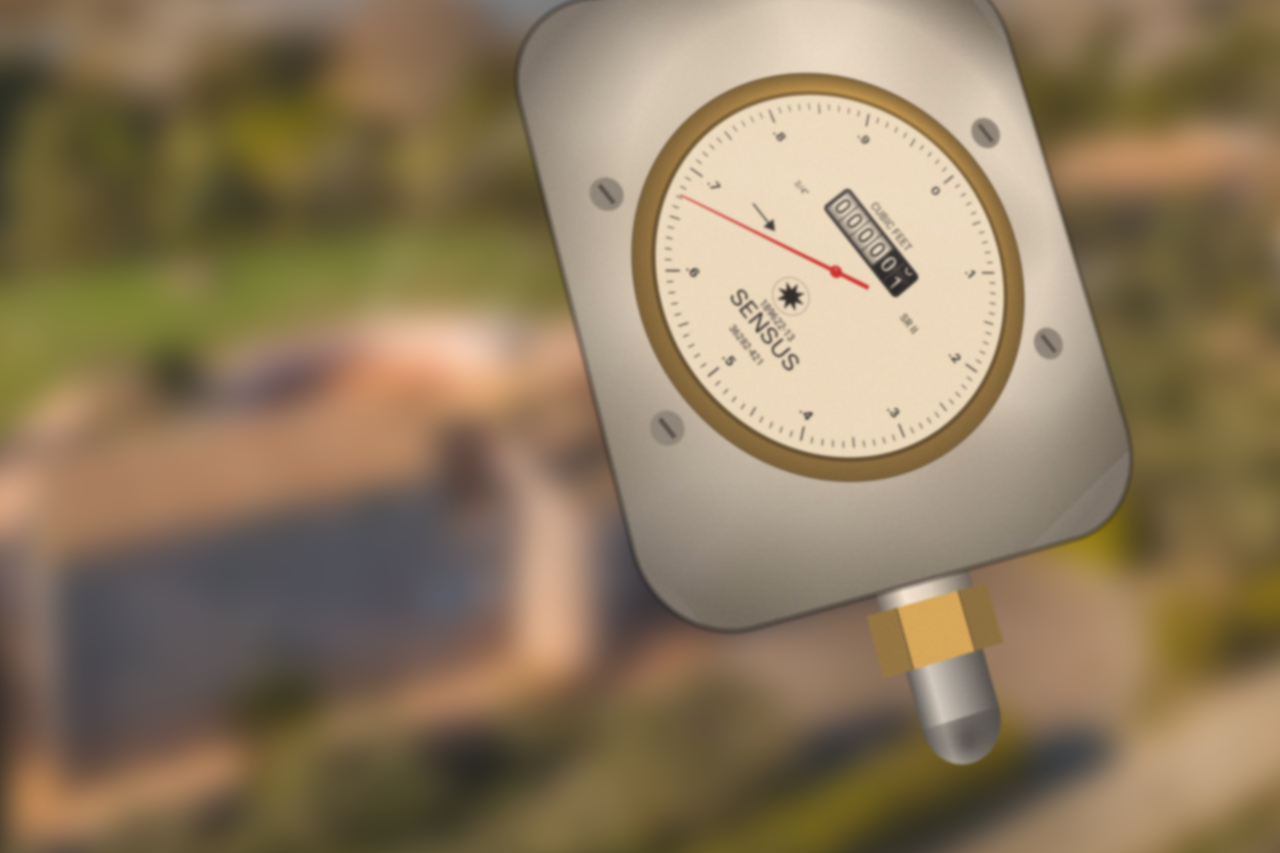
0.67; ft³
